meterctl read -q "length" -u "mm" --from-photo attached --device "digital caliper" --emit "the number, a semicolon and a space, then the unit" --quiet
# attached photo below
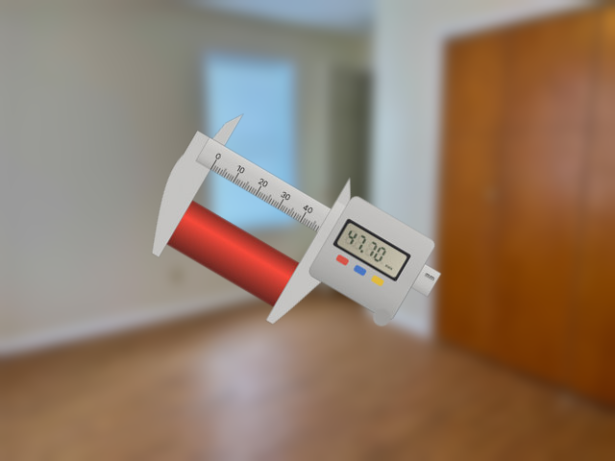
47.70; mm
